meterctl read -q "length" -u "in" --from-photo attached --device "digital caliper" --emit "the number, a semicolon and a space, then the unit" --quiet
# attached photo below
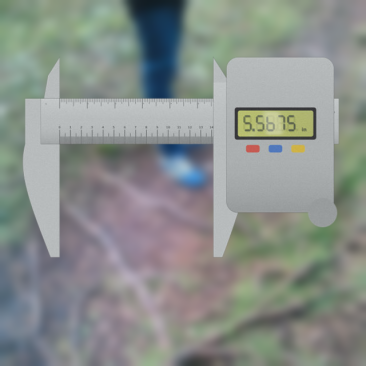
5.5675; in
